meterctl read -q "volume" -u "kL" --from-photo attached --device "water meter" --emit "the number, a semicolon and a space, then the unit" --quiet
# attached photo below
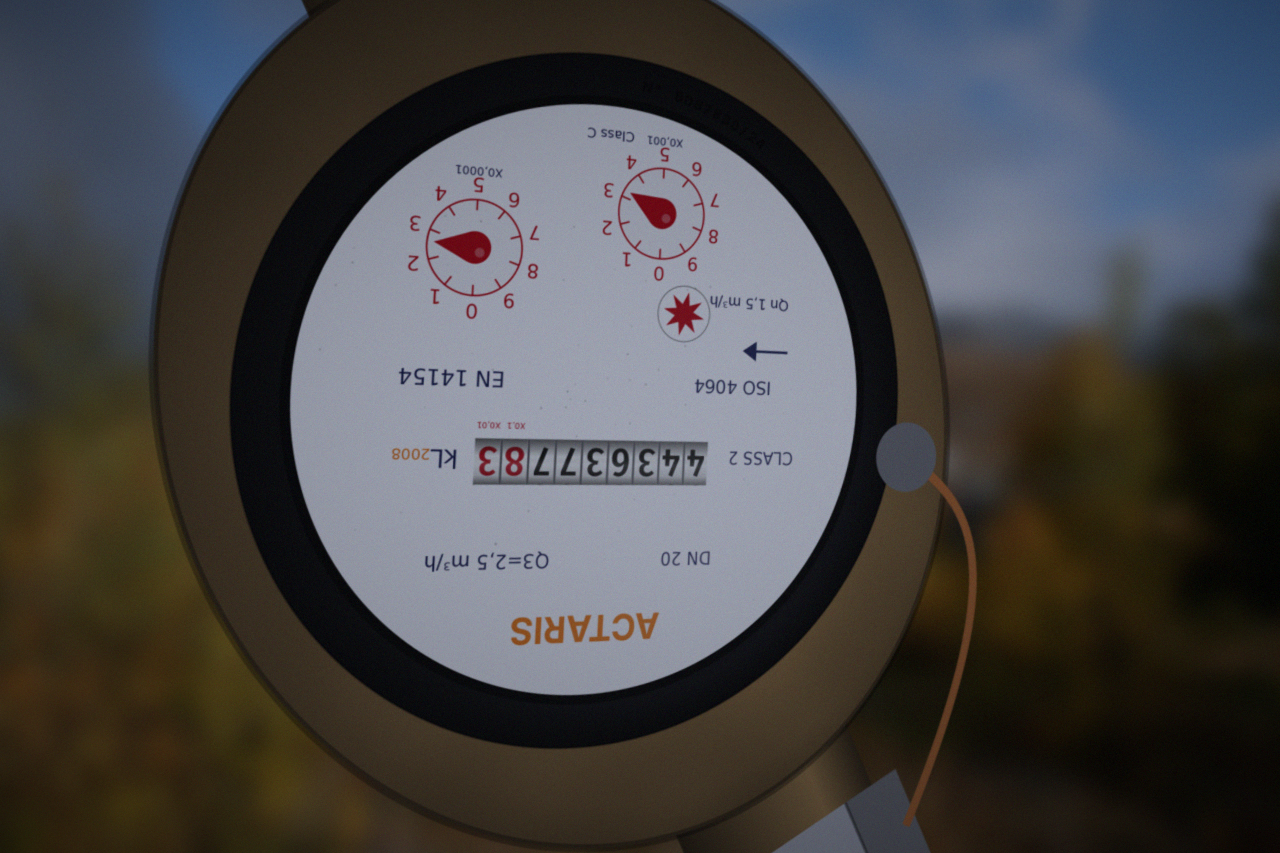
4436377.8332; kL
